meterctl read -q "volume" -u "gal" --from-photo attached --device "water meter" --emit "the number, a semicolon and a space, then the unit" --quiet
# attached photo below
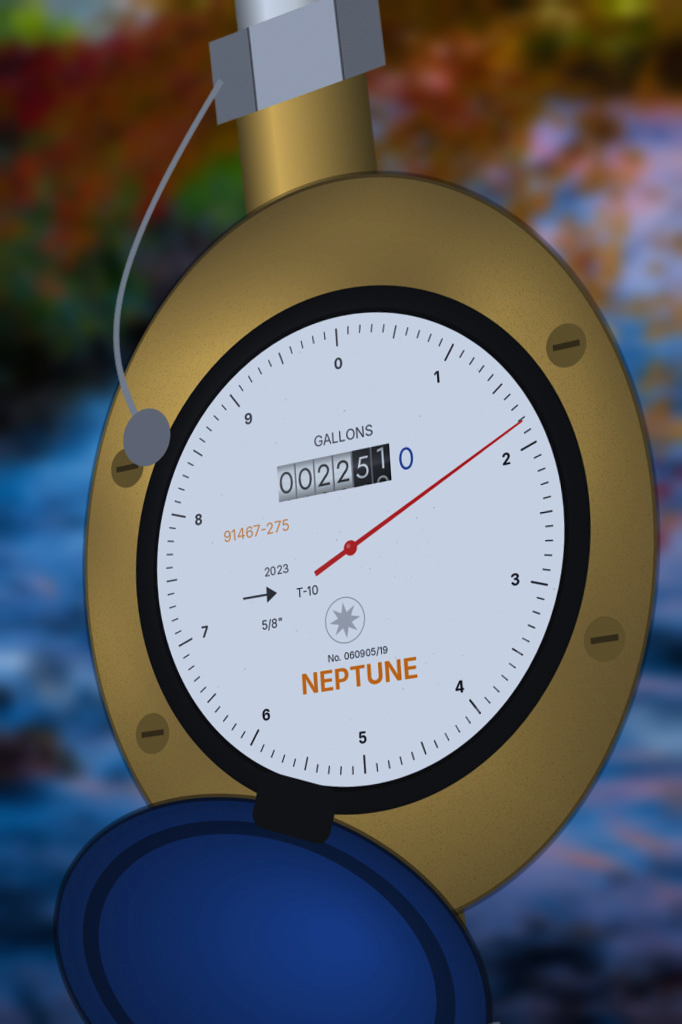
22511.8; gal
